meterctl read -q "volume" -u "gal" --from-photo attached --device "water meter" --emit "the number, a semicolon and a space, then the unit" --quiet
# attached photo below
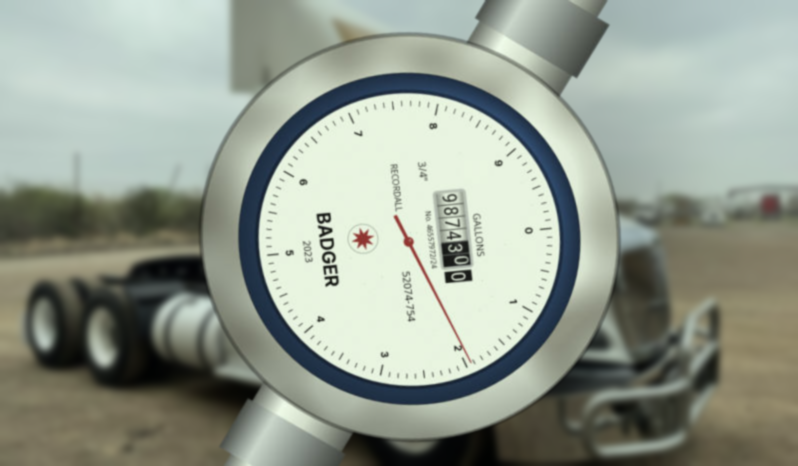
9874301.9; gal
